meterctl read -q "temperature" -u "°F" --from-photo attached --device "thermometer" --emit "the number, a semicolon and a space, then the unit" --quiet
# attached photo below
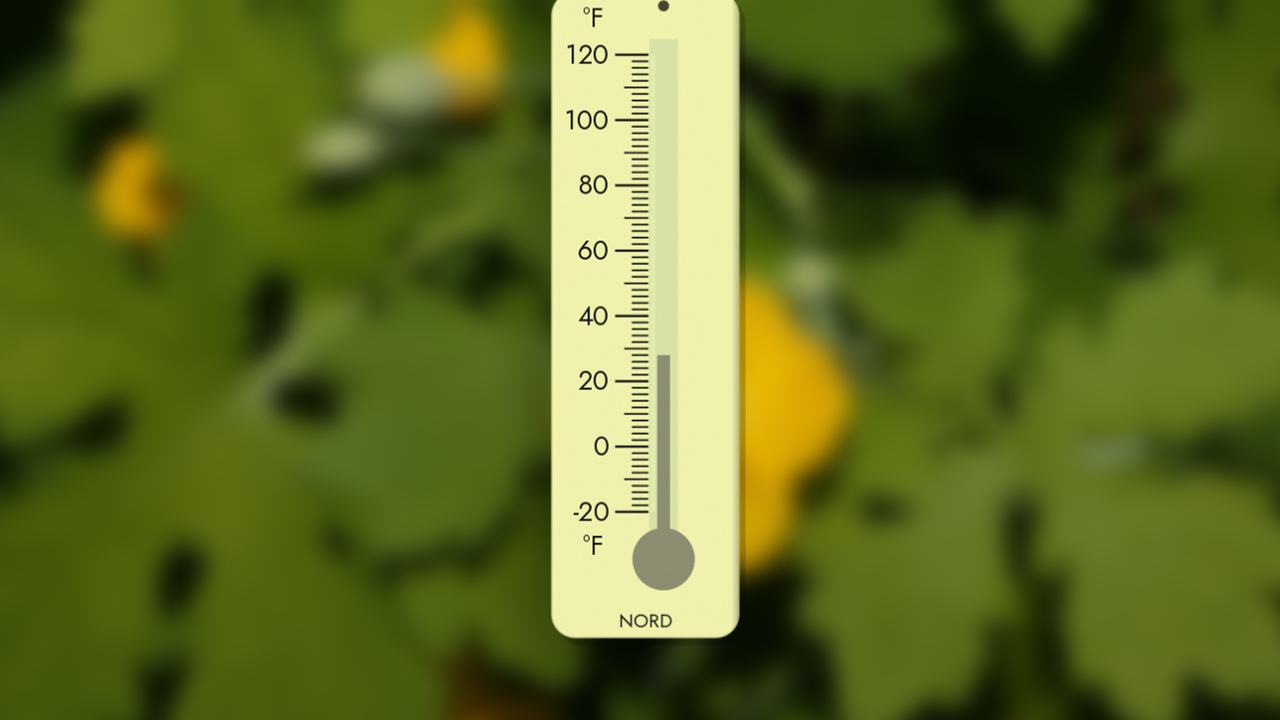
28; °F
